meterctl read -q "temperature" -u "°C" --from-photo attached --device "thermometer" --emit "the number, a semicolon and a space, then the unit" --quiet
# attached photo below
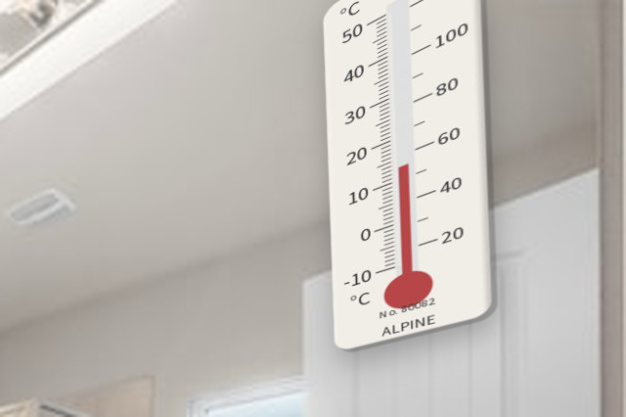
13; °C
